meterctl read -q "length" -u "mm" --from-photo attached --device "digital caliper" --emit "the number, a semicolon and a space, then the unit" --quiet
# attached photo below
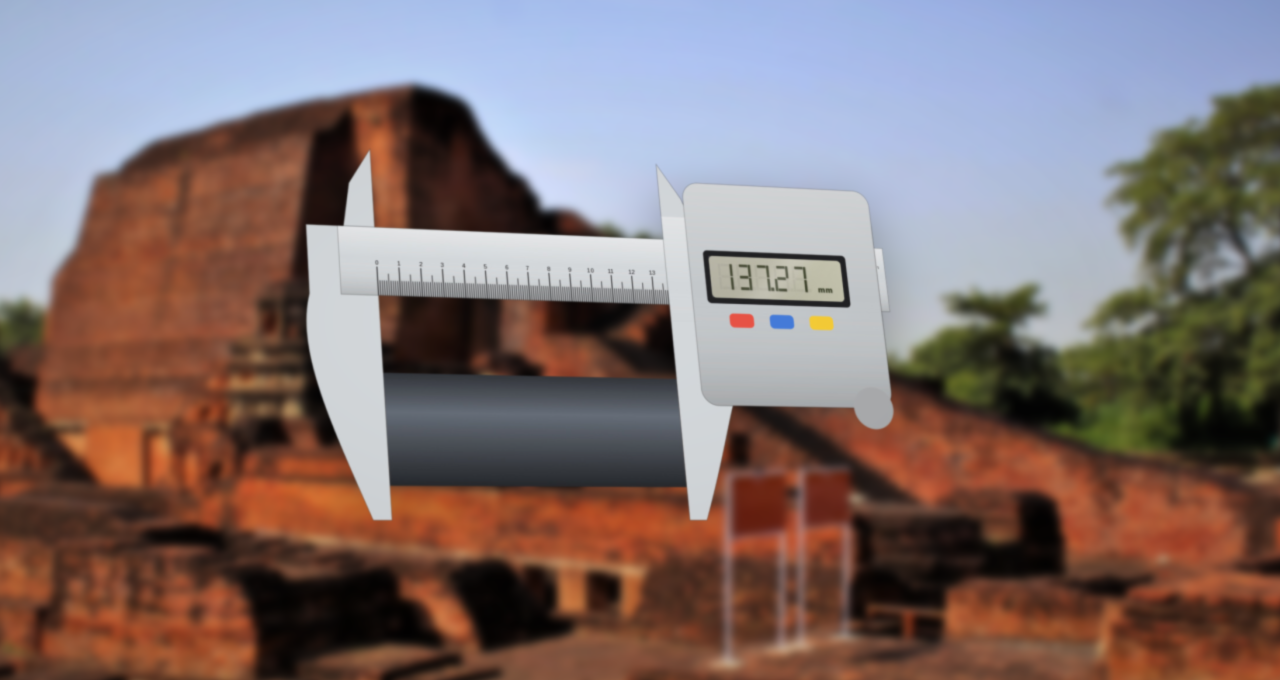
137.27; mm
